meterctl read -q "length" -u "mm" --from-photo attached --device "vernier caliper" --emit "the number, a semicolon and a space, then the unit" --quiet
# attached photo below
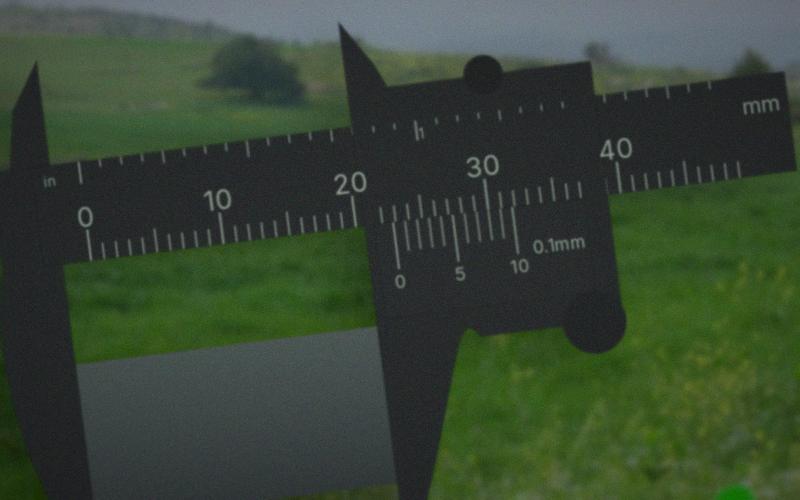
22.8; mm
